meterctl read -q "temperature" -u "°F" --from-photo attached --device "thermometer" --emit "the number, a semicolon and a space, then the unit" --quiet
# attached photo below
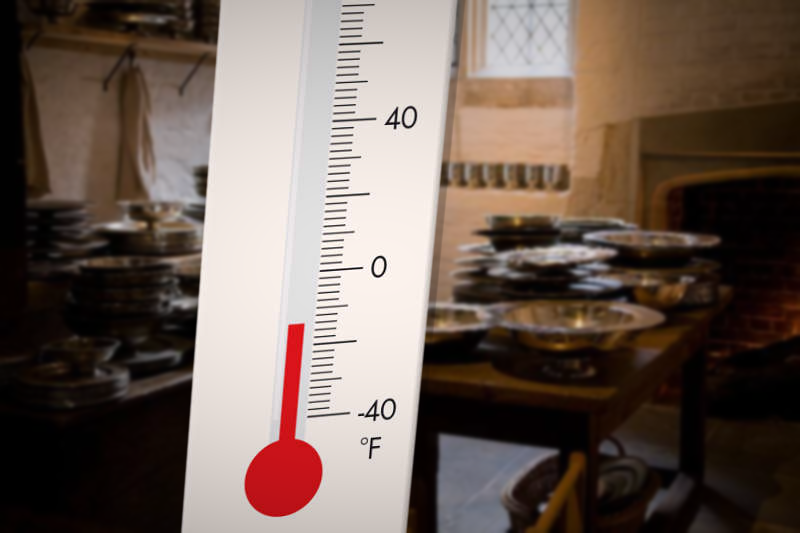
-14; °F
